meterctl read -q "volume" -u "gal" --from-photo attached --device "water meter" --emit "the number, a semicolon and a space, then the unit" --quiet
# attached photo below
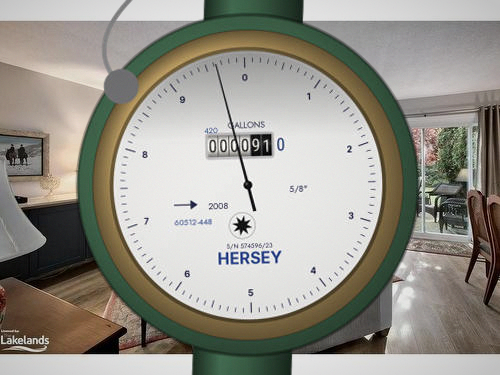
909.6; gal
